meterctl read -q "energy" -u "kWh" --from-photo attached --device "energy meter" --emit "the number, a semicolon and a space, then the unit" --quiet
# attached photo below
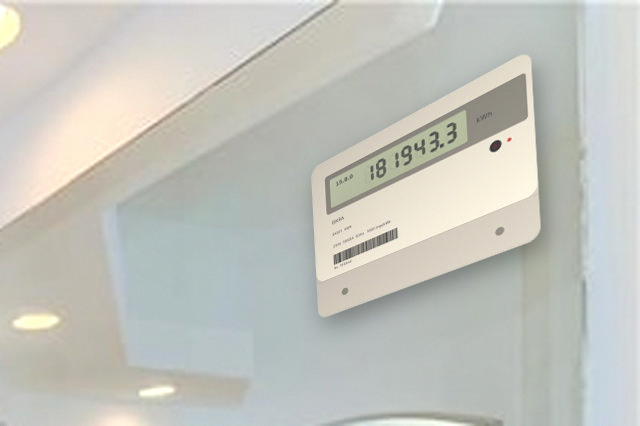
181943.3; kWh
